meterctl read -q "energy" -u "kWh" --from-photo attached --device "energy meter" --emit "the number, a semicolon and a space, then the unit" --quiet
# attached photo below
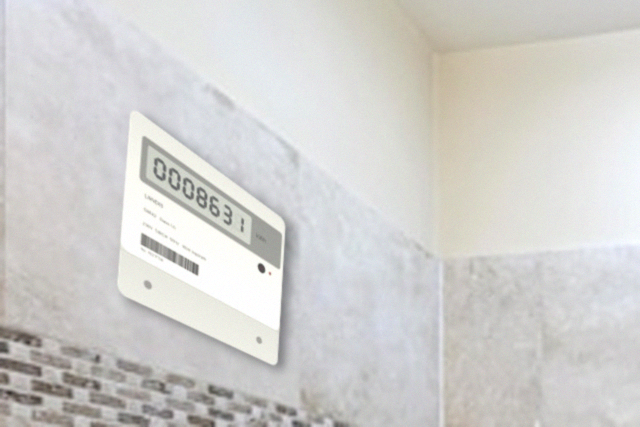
8631; kWh
